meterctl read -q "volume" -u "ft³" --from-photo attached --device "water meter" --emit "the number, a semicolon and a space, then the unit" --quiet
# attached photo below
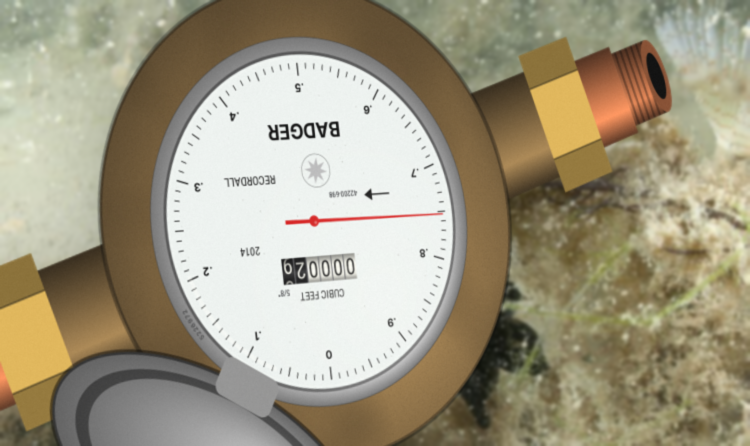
28.75; ft³
